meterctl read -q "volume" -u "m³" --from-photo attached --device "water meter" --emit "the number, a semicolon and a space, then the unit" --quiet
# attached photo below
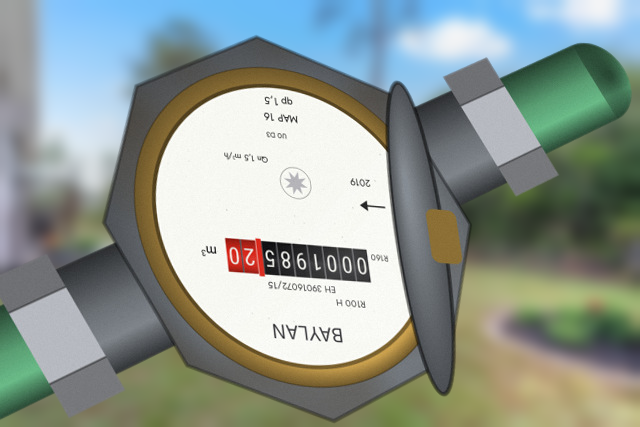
1985.20; m³
